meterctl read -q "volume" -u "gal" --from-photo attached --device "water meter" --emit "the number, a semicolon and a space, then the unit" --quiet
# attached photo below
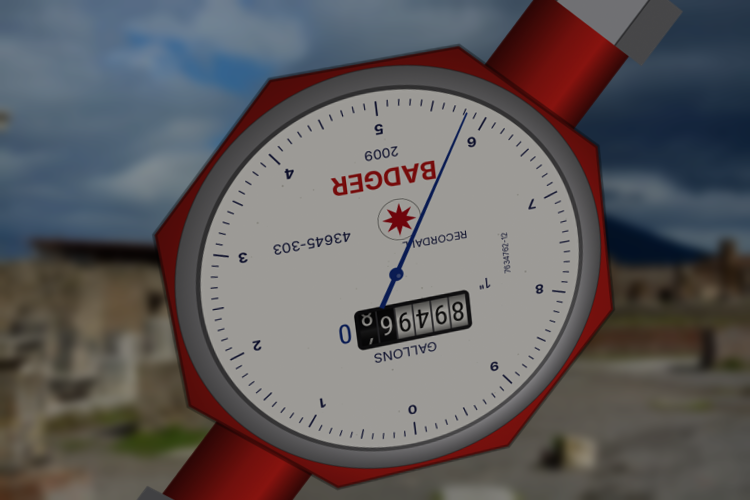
8949675.8; gal
